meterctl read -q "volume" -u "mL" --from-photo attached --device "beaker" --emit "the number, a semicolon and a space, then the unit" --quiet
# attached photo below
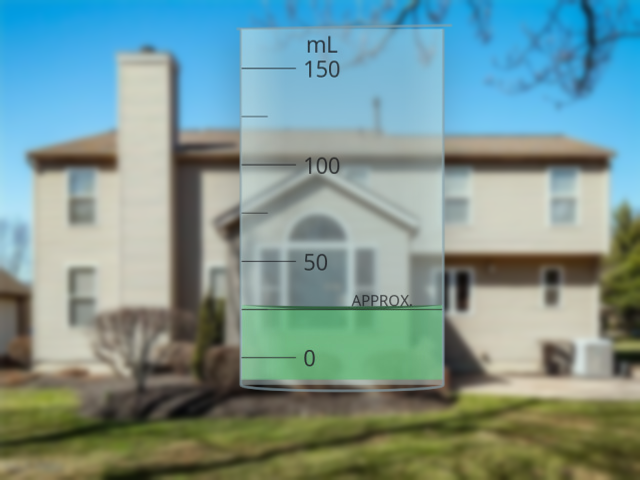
25; mL
